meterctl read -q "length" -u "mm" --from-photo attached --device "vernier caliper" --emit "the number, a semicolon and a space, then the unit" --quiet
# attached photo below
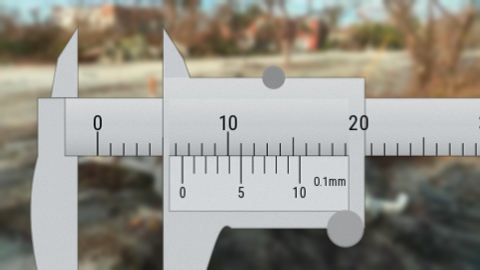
6.5; mm
